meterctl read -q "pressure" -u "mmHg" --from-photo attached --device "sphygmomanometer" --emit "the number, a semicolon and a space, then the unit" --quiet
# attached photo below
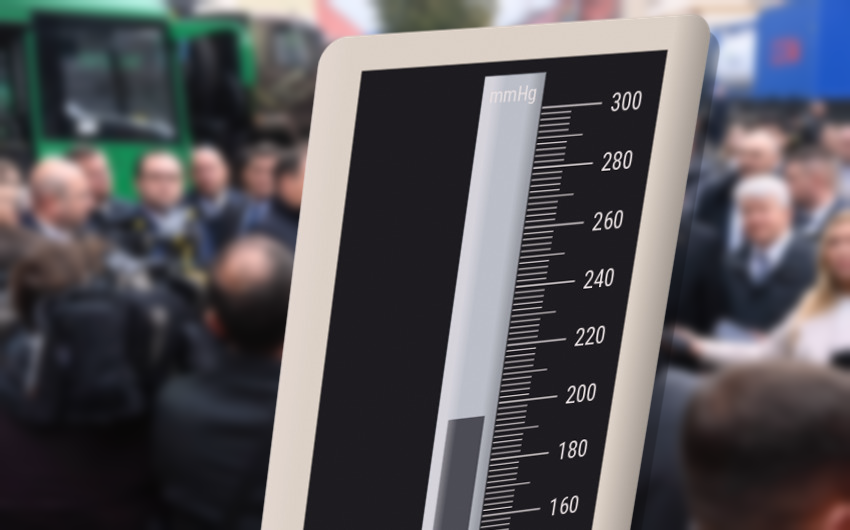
196; mmHg
